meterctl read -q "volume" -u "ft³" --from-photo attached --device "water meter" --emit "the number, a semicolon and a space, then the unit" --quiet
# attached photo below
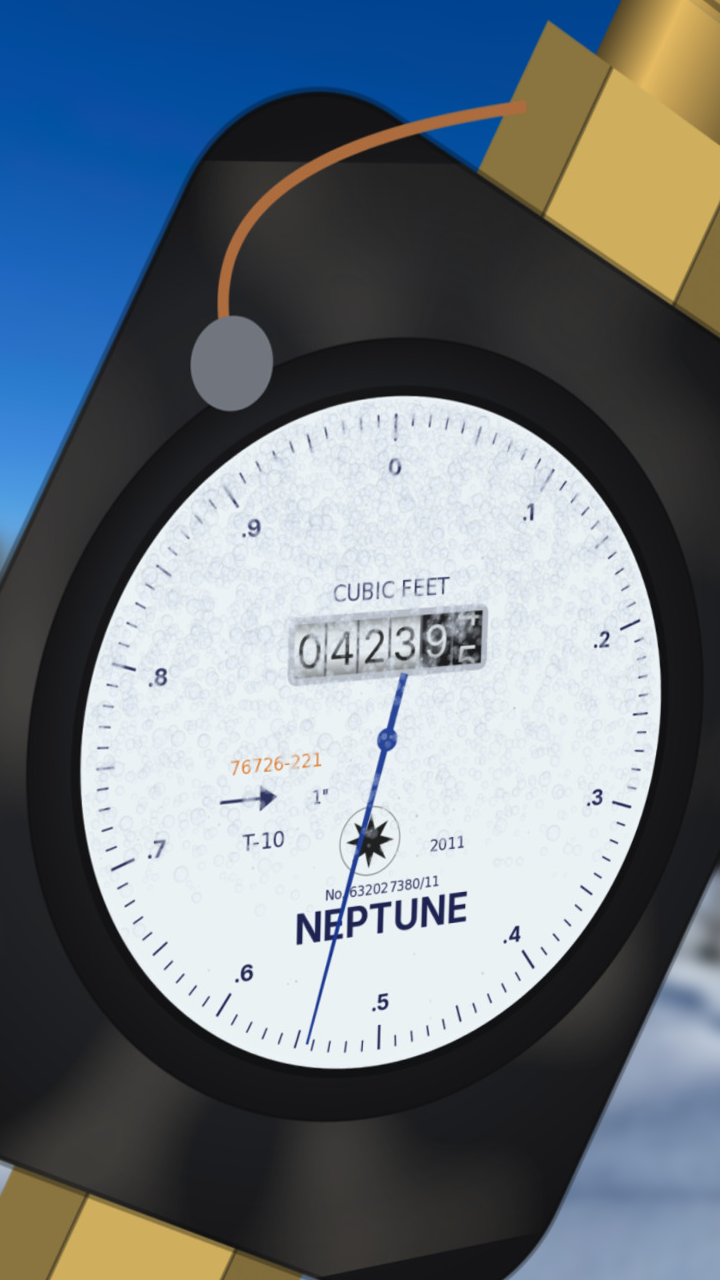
42394.54; ft³
